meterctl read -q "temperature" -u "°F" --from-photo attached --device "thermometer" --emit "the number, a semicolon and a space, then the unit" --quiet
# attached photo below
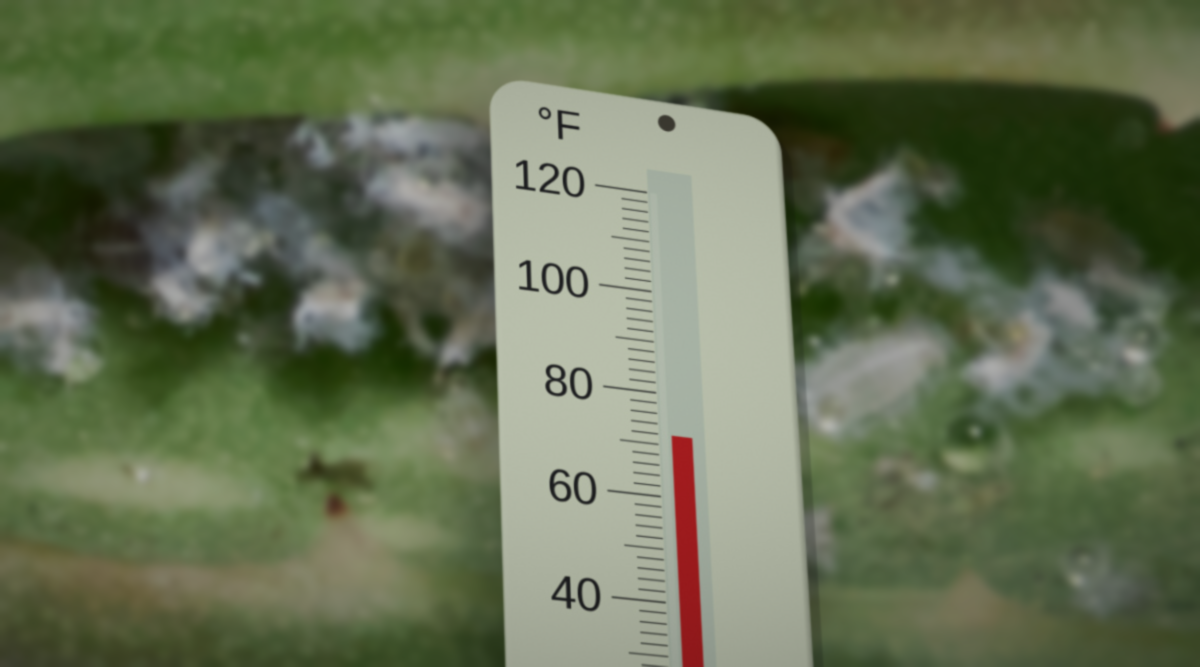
72; °F
